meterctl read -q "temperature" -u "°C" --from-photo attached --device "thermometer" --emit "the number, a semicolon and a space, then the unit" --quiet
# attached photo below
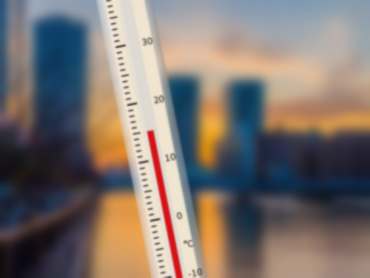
15; °C
